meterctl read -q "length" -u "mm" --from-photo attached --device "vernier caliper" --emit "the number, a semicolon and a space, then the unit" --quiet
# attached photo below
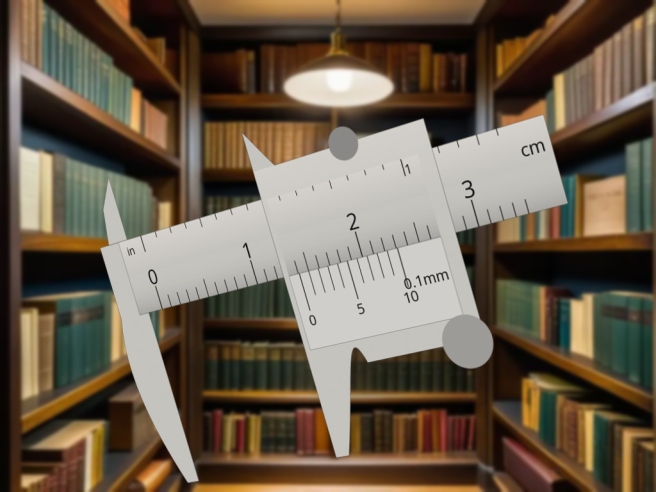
14.1; mm
